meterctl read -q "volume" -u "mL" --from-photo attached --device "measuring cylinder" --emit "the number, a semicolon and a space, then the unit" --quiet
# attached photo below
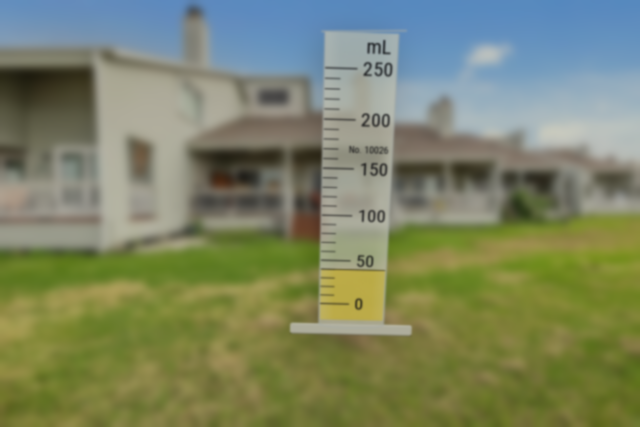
40; mL
